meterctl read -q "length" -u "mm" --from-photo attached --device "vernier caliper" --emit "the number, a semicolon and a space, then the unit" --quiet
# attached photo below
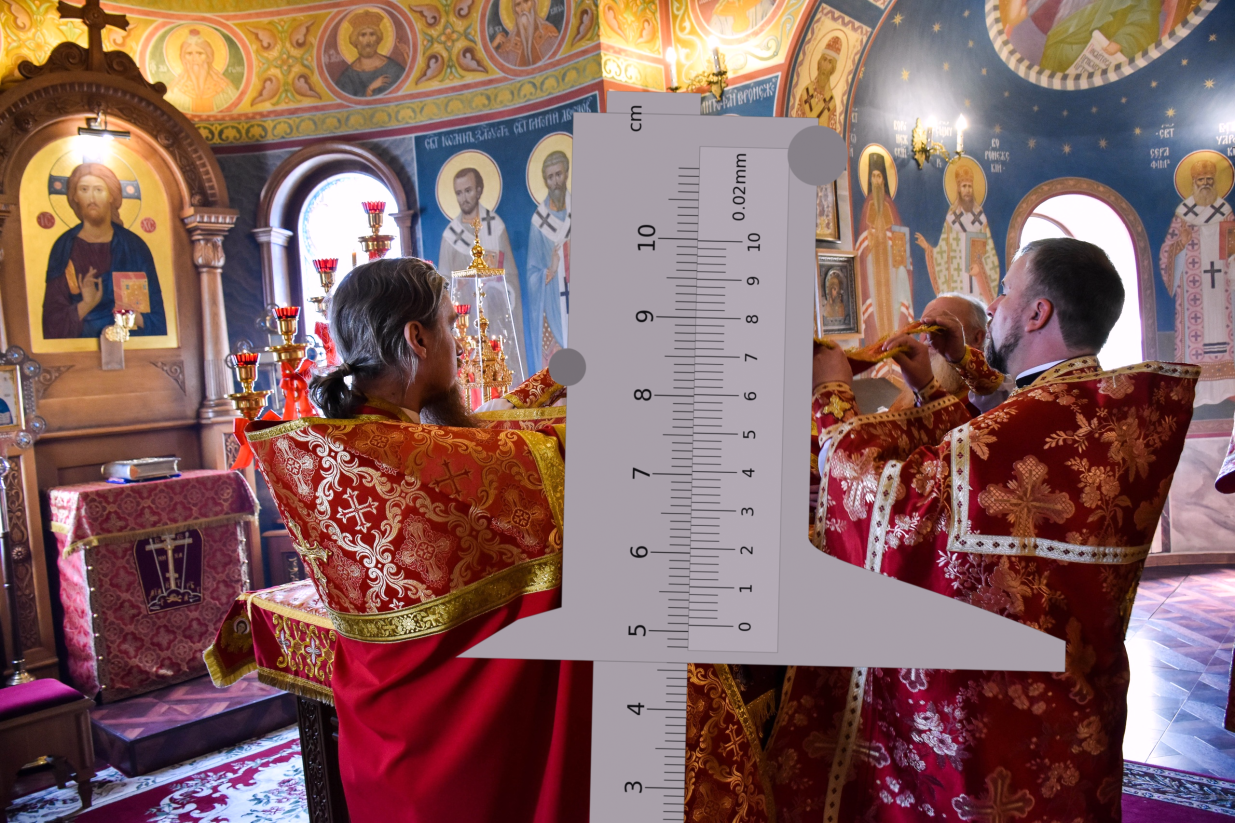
50.8; mm
